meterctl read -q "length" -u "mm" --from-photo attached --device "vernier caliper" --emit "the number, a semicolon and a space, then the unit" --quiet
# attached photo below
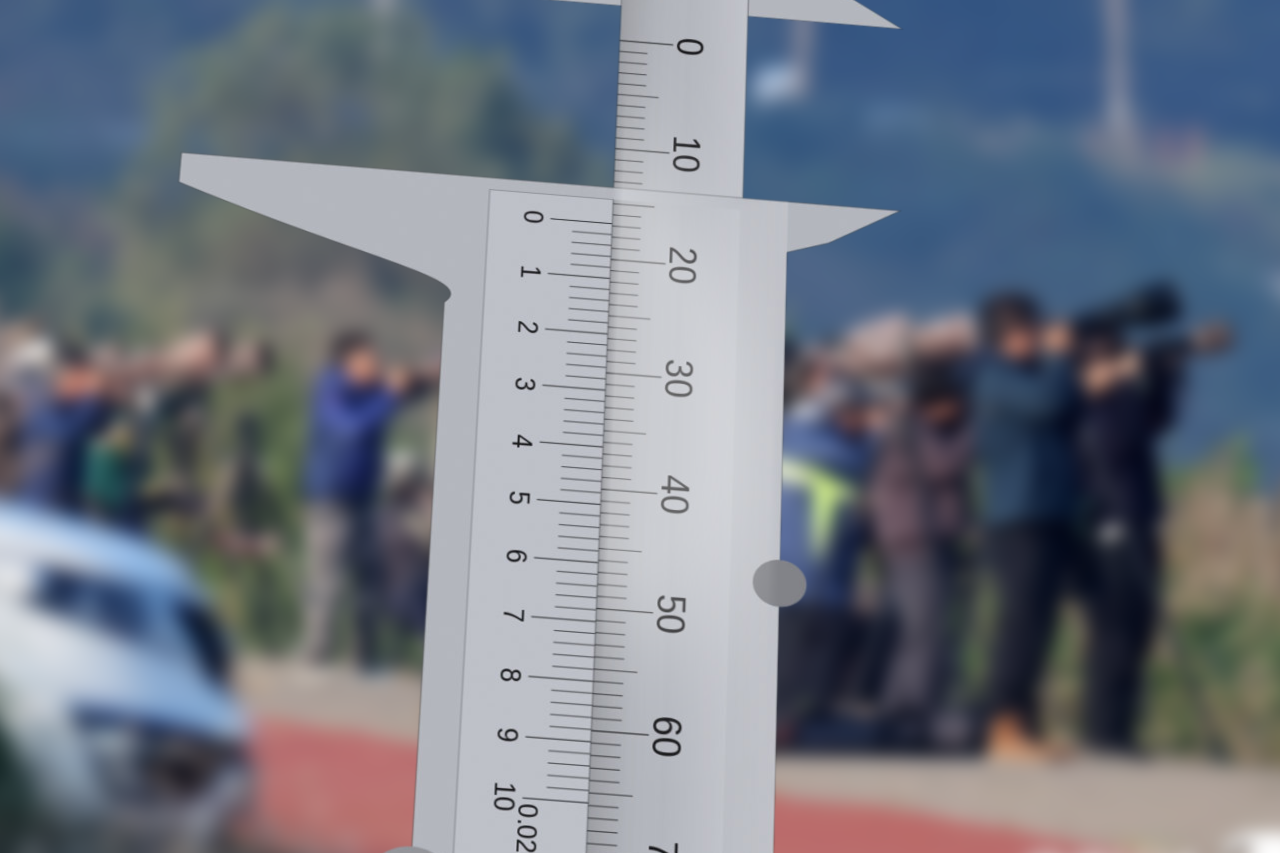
16.8; mm
